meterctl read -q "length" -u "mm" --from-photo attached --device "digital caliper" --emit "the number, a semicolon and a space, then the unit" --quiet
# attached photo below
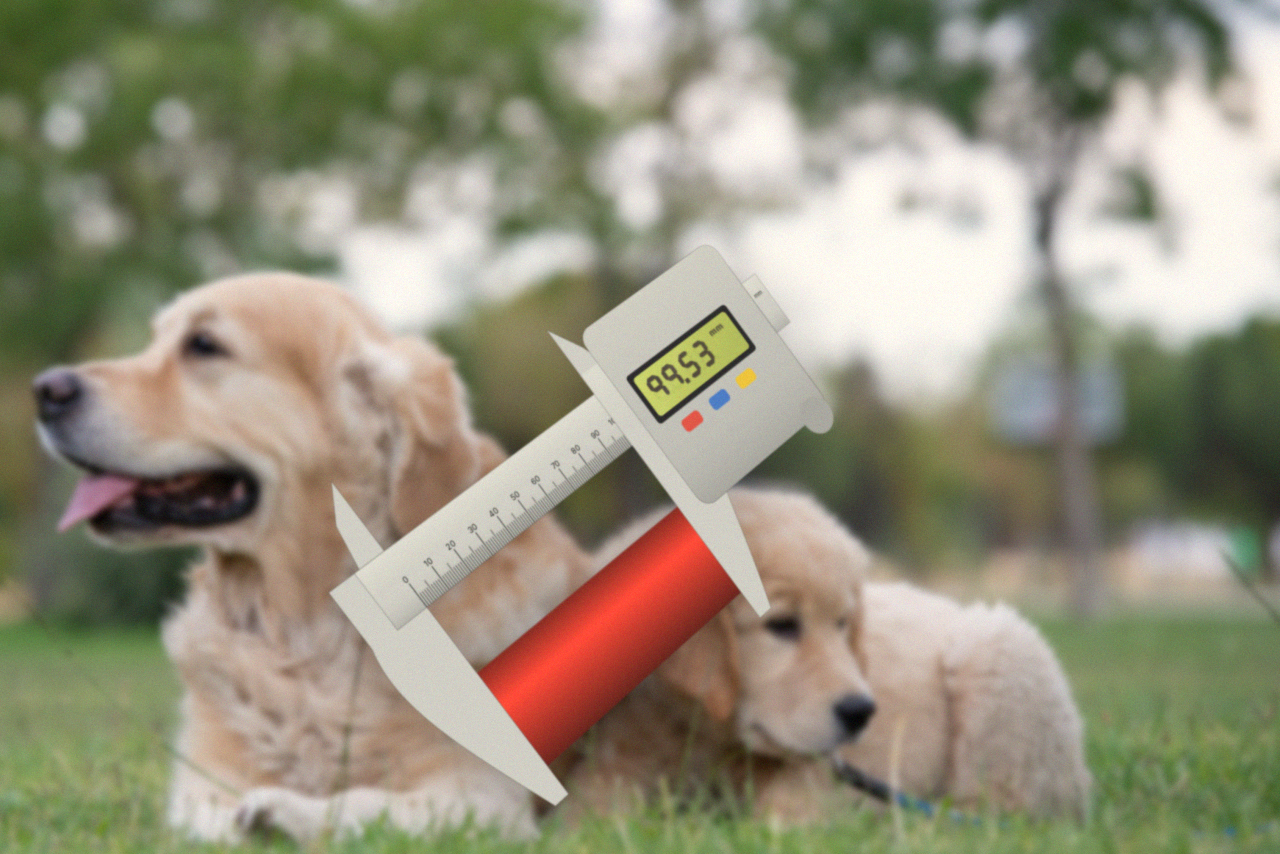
99.53; mm
